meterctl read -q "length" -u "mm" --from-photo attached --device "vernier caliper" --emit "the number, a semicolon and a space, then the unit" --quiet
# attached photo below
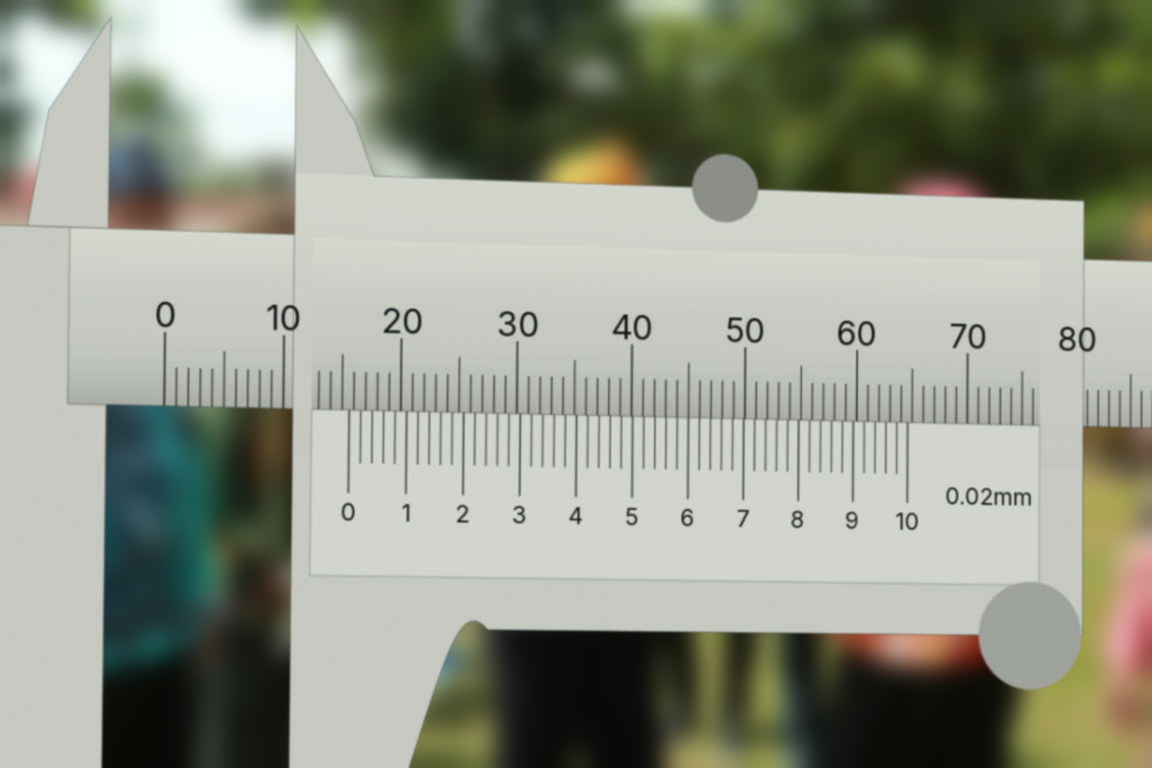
15.6; mm
